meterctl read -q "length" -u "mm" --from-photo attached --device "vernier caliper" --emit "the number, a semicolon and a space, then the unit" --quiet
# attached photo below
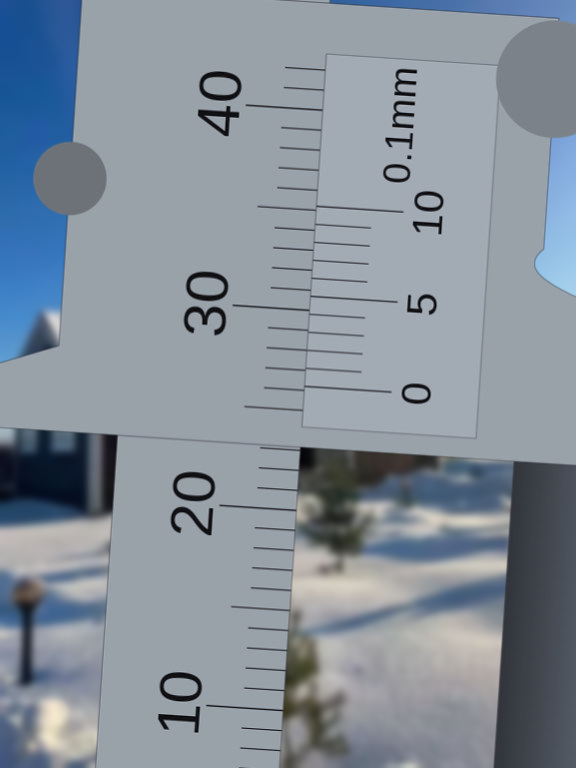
26.2; mm
